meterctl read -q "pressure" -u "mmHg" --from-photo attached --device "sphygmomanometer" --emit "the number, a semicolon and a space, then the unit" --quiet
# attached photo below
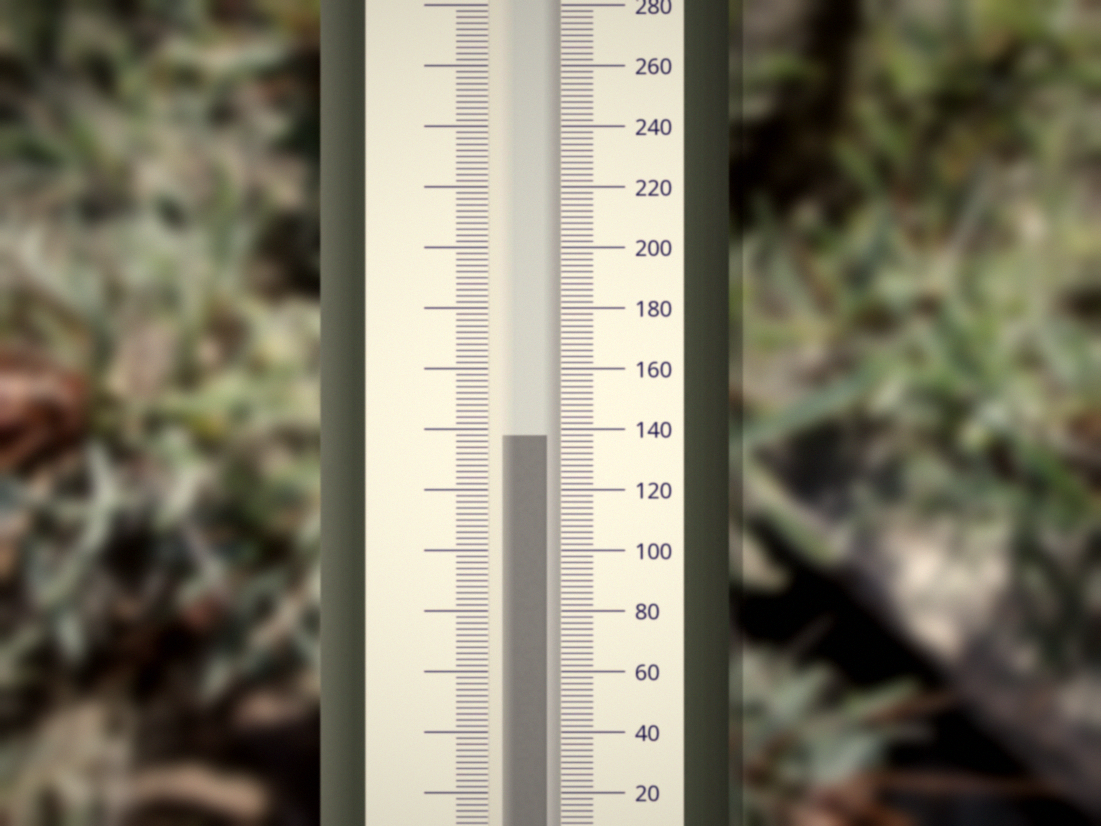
138; mmHg
